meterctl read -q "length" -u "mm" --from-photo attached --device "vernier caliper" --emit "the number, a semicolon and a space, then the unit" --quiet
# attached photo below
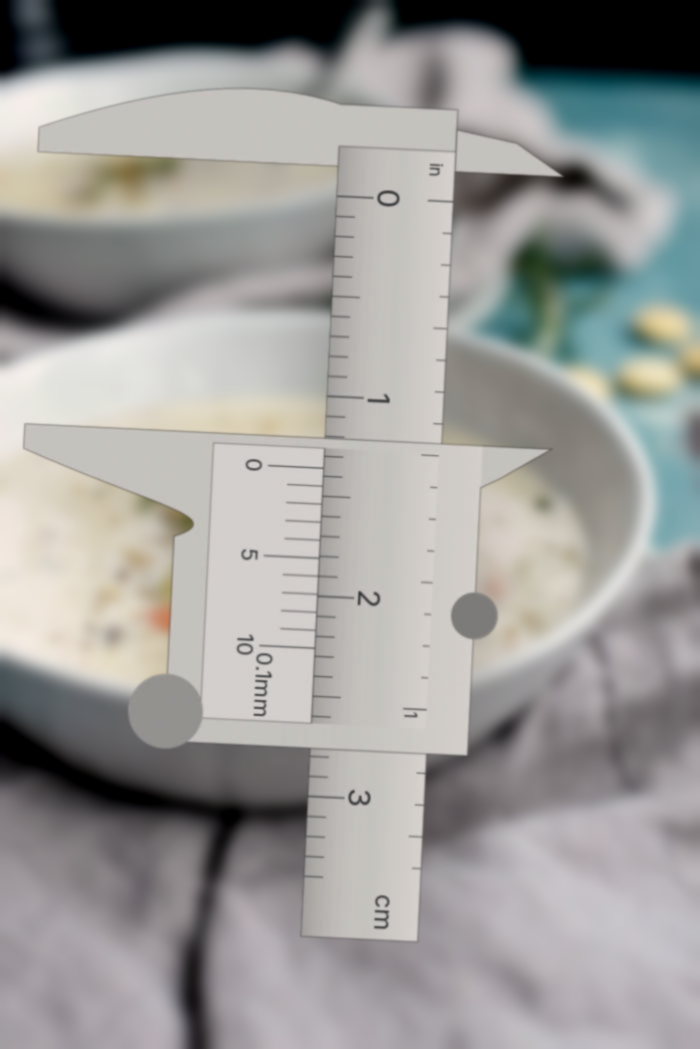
13.6; mm
